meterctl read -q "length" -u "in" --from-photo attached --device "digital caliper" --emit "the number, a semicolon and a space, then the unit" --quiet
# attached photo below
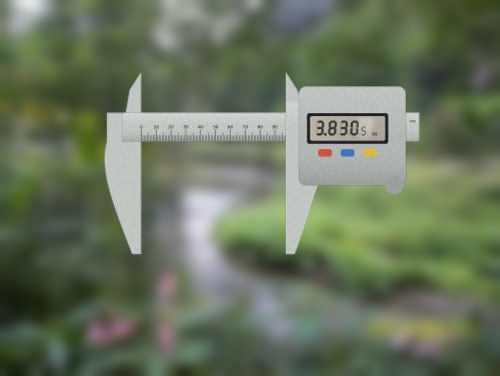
3.8305; in
